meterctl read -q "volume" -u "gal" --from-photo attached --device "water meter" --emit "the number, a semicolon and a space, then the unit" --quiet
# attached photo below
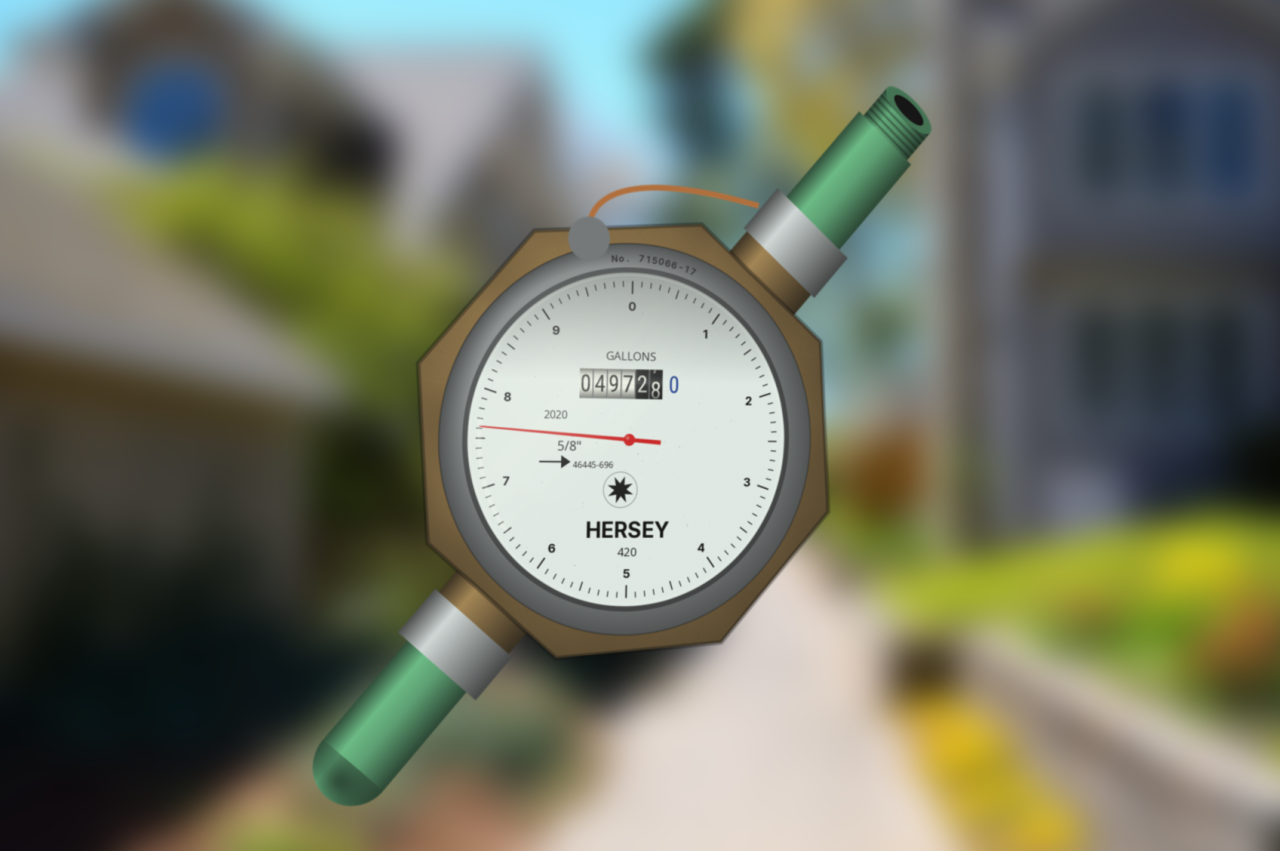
497277.6; gal
